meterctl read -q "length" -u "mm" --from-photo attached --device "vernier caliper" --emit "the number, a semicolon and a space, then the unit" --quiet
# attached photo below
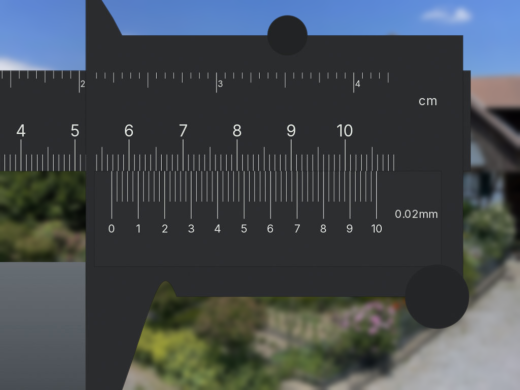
56.8; mm
